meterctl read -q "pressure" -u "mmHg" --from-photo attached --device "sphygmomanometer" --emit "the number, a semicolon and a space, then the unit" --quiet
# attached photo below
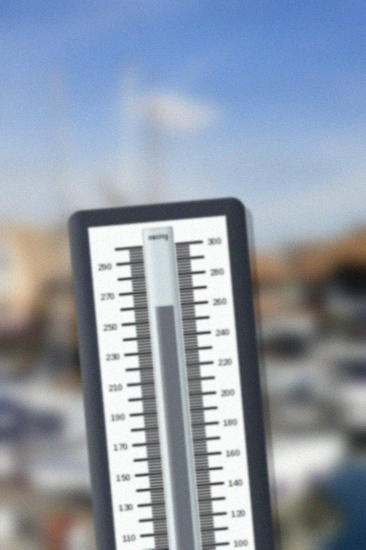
260; mmHg
